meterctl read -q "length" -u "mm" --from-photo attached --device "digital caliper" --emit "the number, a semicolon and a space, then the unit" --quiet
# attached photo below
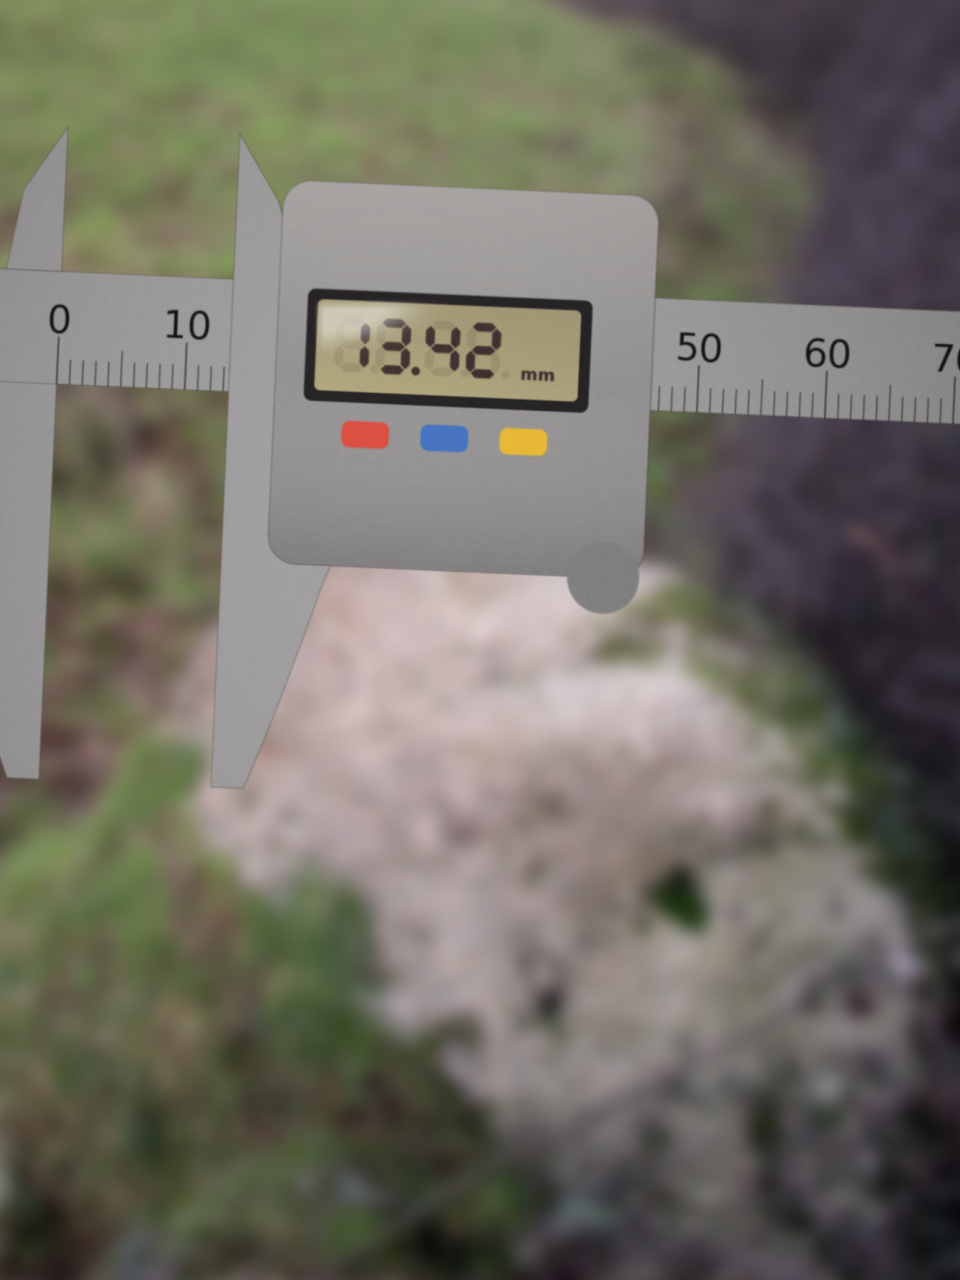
13.42; mm
